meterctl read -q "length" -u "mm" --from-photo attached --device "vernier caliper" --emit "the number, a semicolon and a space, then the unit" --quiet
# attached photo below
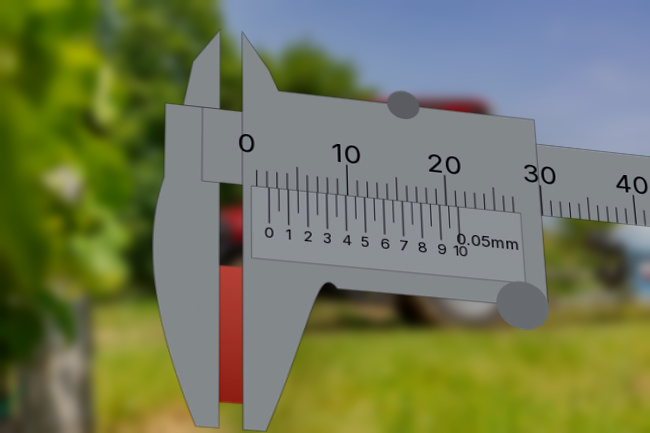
2.2; mm
